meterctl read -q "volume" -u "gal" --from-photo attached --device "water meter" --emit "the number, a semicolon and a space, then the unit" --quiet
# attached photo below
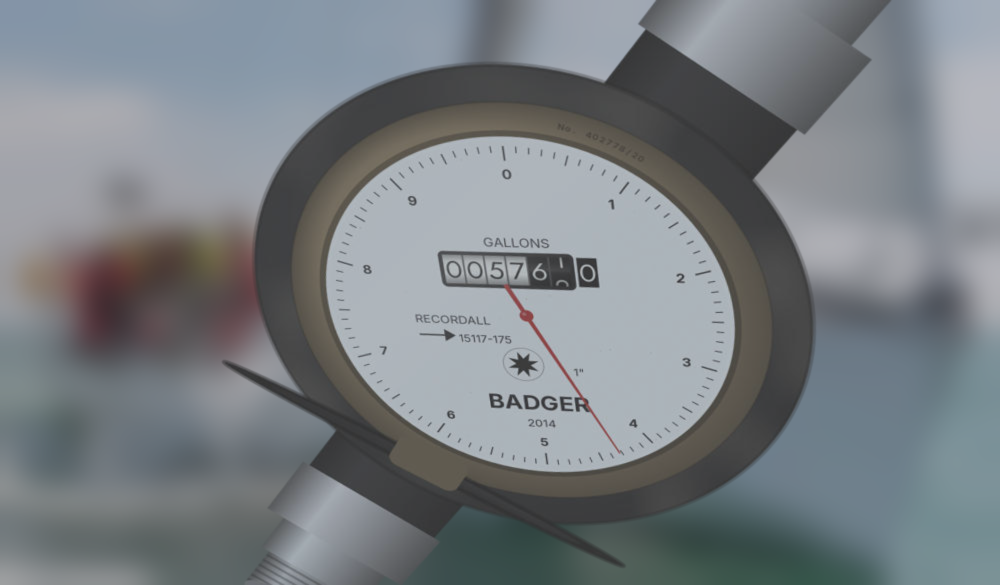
57614.3; gal
